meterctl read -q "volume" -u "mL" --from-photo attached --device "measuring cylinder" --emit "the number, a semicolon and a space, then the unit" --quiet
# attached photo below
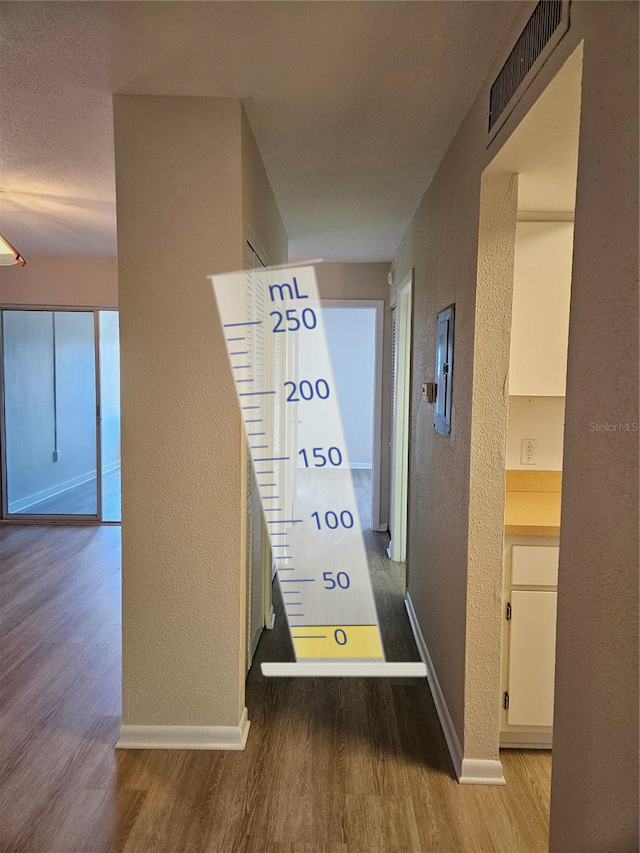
10; mL
